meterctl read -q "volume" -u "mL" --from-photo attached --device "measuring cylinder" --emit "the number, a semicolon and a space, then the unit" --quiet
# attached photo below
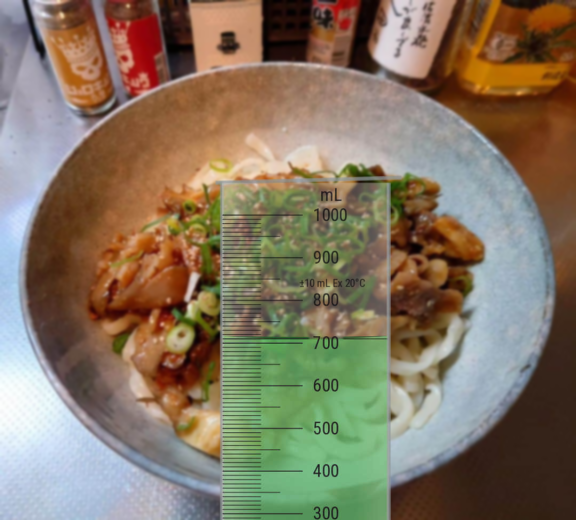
710; mL
